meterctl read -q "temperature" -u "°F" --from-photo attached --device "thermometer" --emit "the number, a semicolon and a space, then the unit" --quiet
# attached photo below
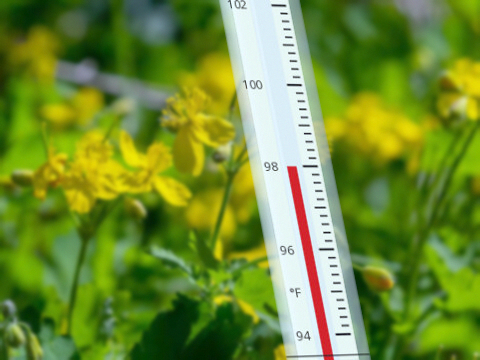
98; °F
